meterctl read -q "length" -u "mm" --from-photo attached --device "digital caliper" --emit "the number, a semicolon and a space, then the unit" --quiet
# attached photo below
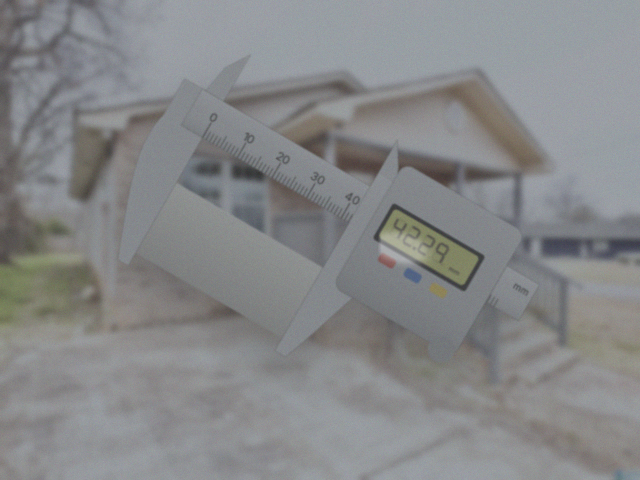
42.29; mm
